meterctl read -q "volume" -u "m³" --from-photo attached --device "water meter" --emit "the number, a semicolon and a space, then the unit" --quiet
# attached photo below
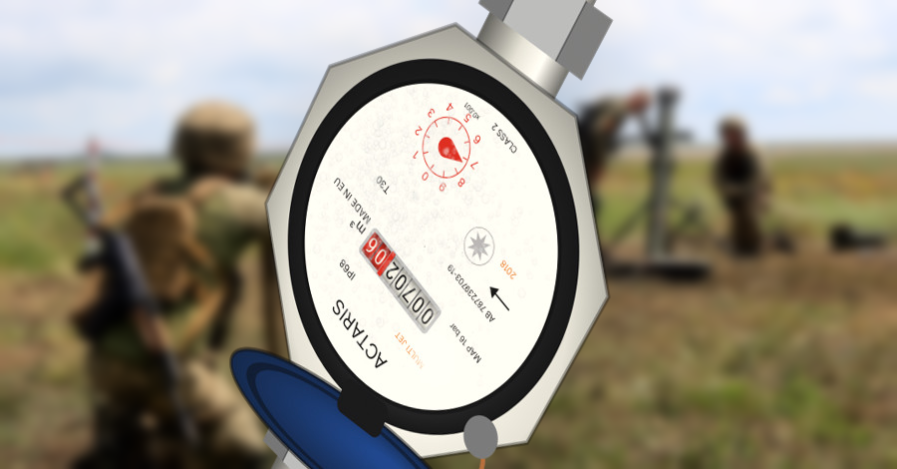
702.067; m³
